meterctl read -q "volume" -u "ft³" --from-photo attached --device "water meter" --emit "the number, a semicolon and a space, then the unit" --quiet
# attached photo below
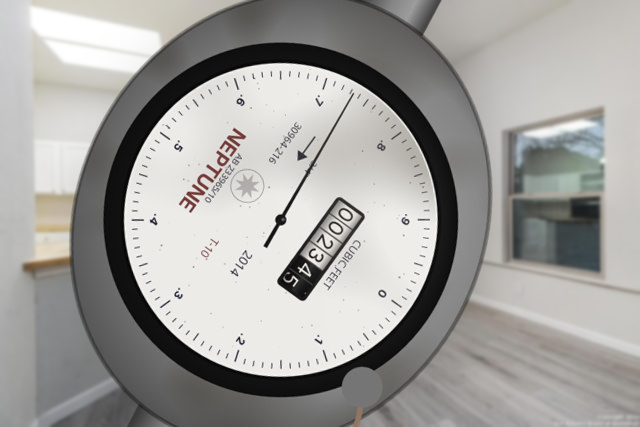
2344.73; ft³
